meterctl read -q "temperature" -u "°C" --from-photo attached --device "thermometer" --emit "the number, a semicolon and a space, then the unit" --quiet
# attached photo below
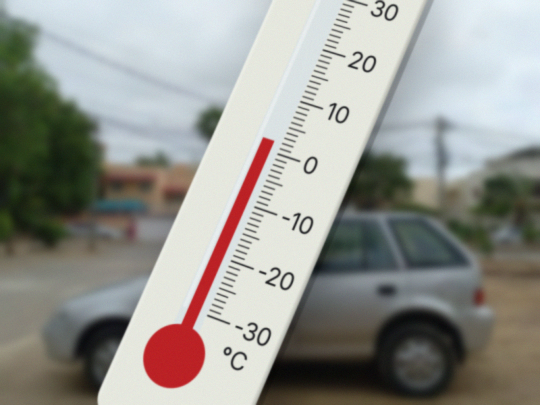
2; °C
